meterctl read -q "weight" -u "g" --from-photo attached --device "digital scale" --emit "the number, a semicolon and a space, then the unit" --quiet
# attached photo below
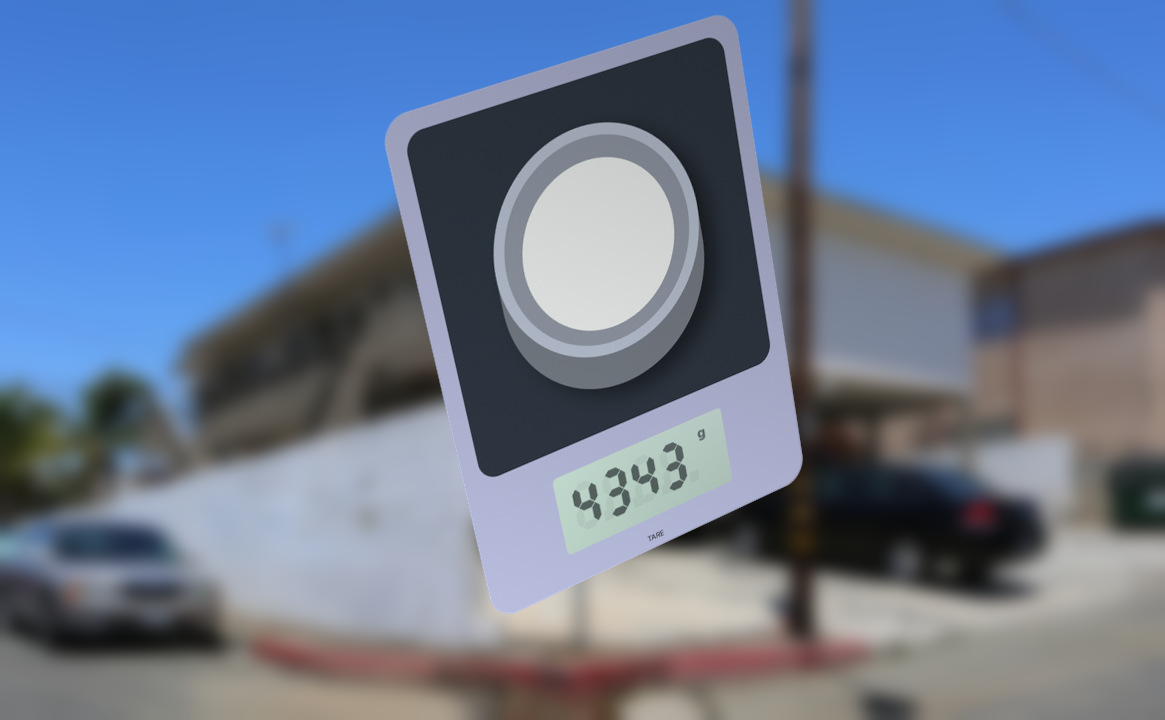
4343; g
